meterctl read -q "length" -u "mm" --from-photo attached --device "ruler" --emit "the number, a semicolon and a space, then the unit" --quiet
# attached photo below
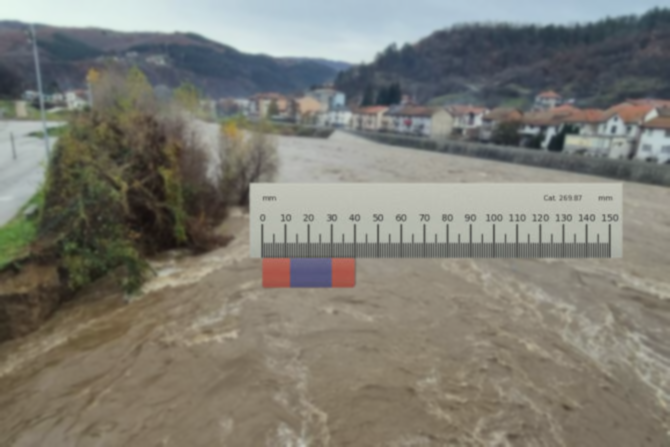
40; mm
